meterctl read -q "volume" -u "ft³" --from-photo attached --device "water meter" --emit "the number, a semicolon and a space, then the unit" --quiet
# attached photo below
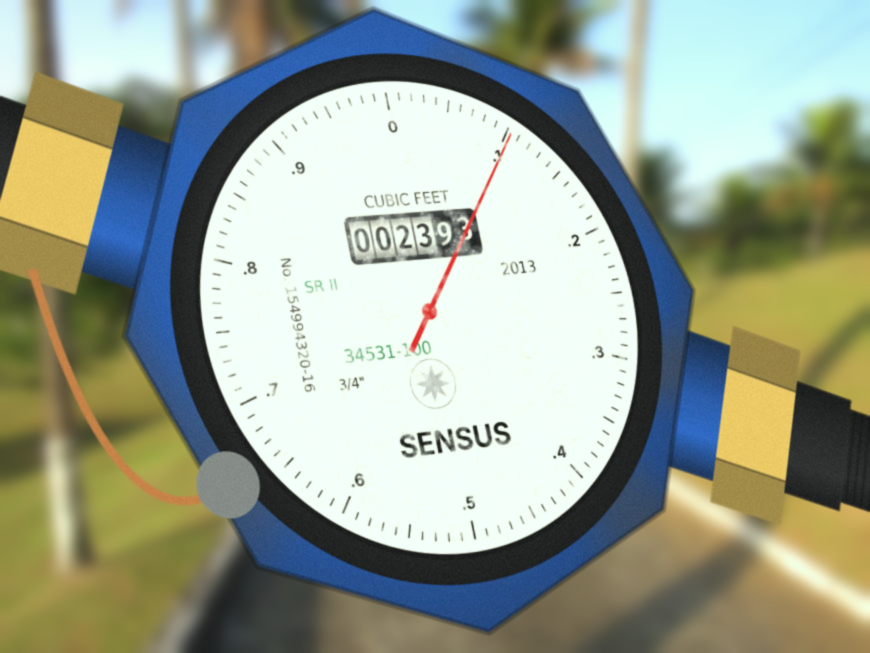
2393.10; ft³
